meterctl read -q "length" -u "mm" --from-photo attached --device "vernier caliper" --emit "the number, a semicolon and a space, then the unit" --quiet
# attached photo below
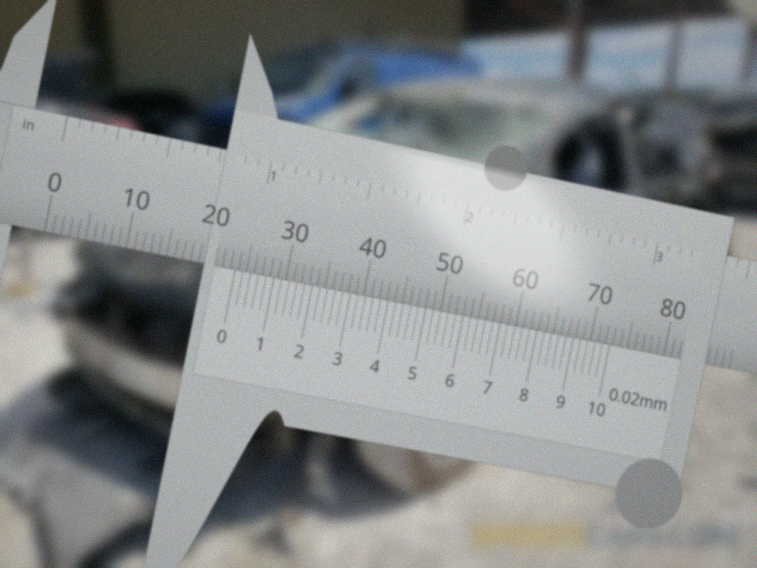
23.6; mm
